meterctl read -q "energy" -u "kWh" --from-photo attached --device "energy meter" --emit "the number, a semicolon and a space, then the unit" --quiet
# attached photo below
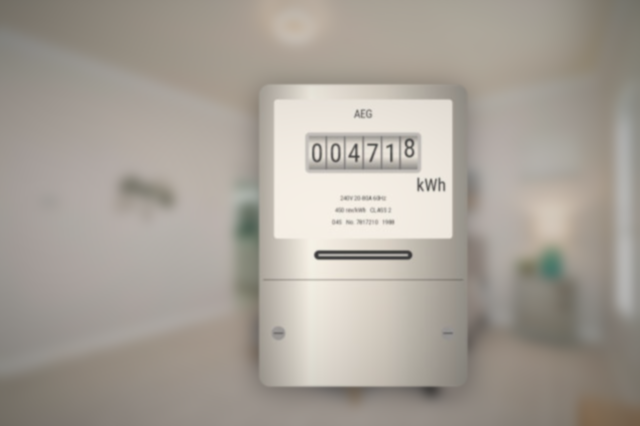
4718; kWh
